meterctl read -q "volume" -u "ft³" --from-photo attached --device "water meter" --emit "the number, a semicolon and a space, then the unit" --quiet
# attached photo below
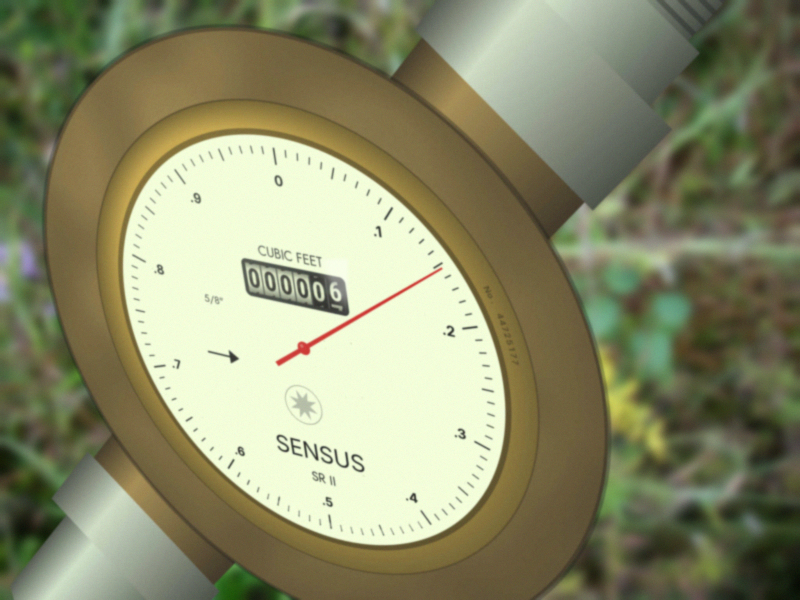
6.15; ft³
